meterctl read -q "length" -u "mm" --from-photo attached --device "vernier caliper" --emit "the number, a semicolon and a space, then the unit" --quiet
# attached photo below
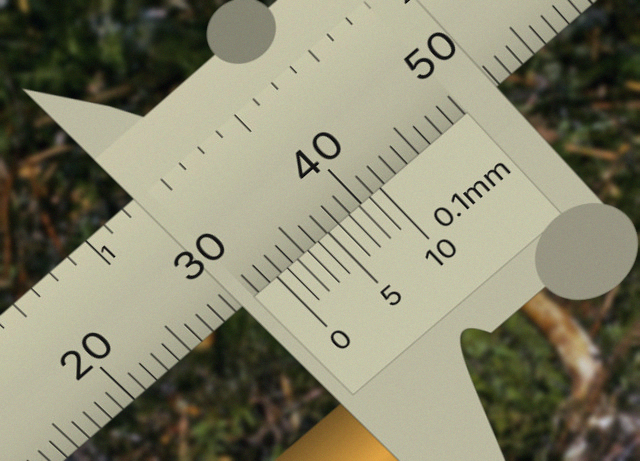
32.6; mm
